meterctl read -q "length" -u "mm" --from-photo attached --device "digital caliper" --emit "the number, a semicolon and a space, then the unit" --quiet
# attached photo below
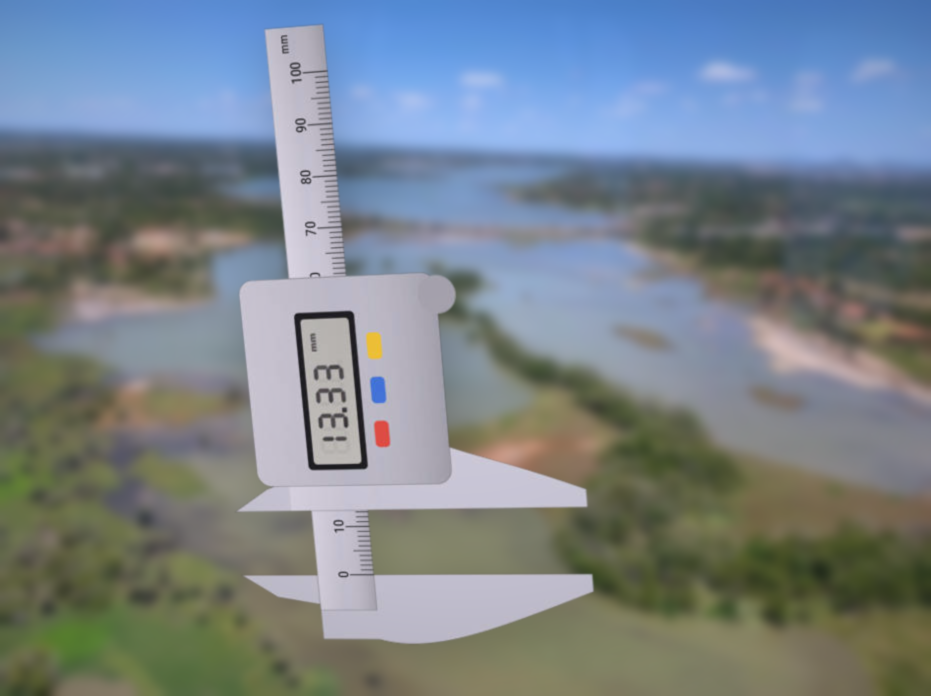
13.33; mm
